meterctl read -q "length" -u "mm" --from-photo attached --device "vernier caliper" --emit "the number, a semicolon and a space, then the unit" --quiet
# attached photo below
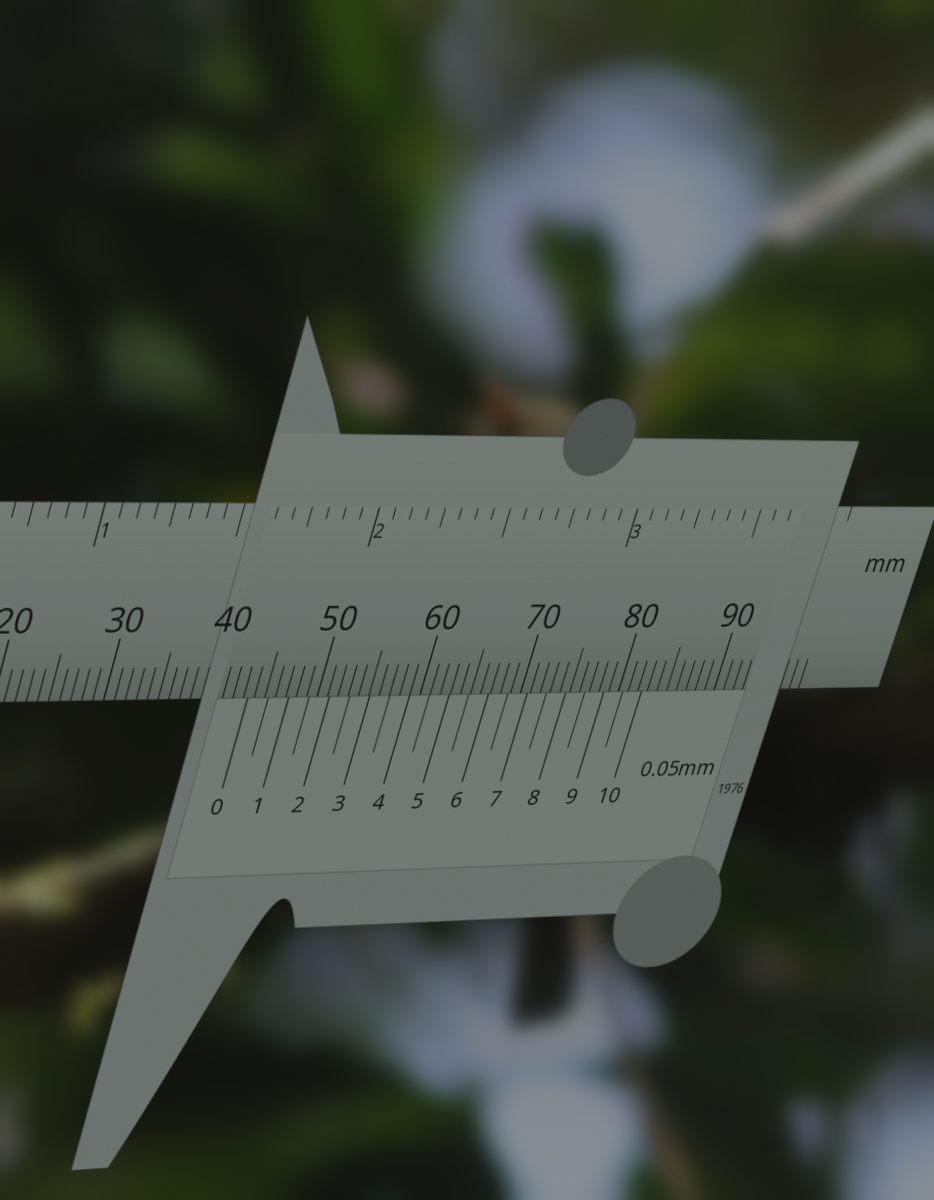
43.4; mm
